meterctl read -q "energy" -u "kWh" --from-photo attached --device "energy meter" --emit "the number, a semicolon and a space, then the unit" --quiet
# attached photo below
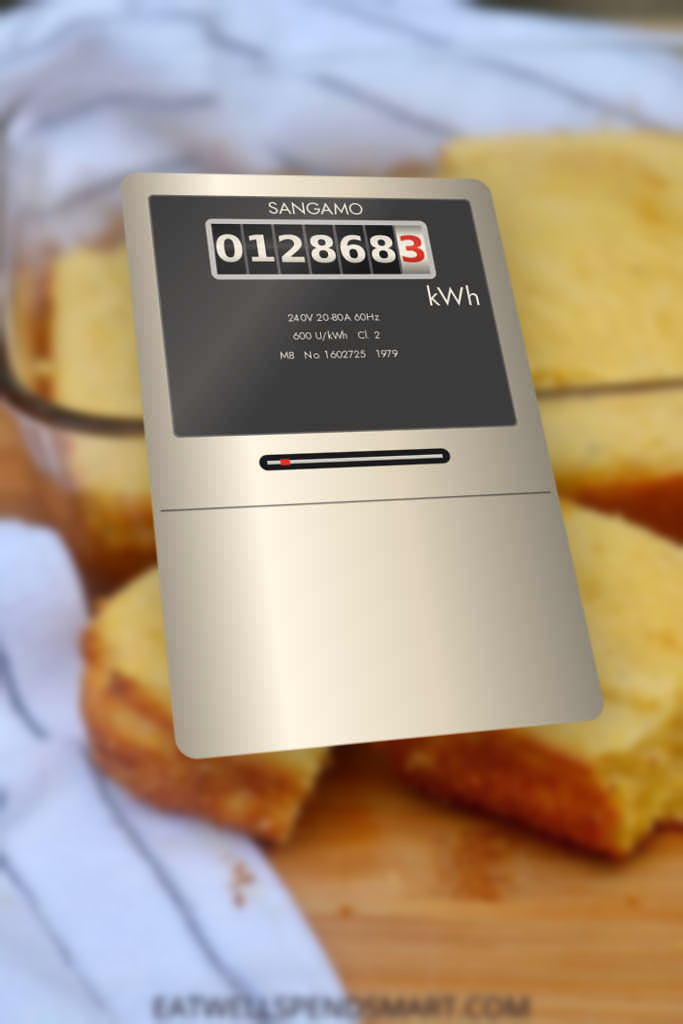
12868.3; kWh
